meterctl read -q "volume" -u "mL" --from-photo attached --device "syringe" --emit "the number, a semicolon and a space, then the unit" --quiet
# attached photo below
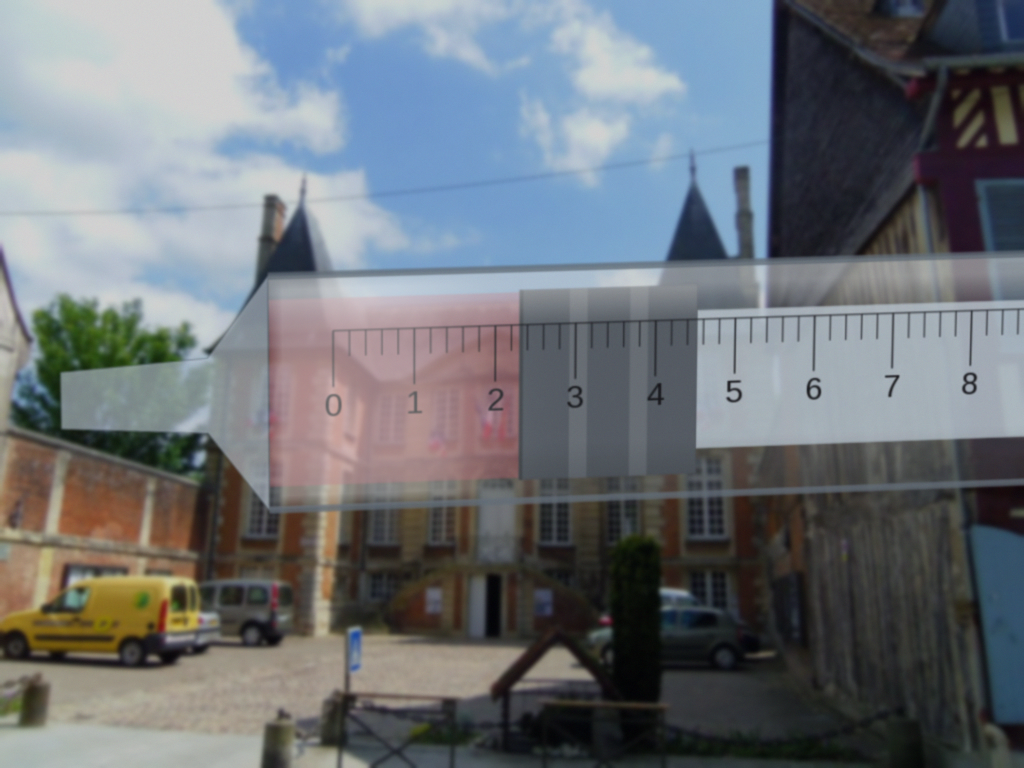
2.3; mL
